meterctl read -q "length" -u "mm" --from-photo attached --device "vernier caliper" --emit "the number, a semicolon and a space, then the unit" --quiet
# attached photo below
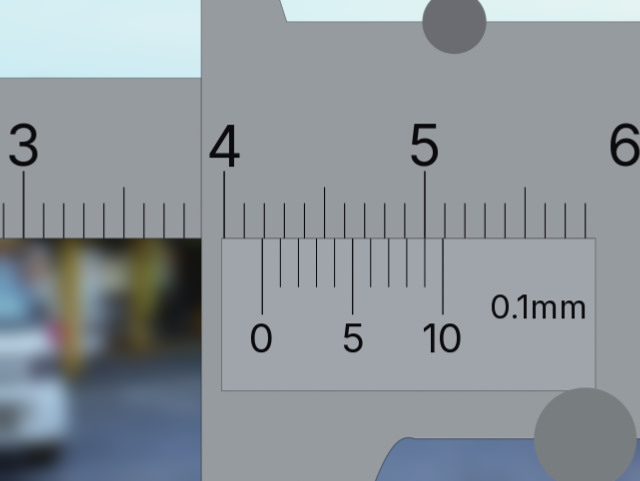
41.9; mm
